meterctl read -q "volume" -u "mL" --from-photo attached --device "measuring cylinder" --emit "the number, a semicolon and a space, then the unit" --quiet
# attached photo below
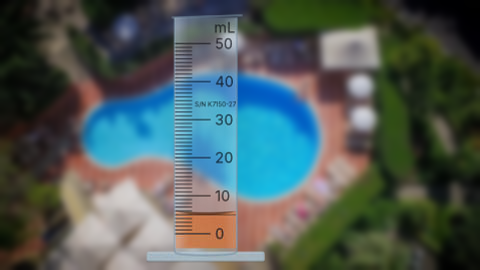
5; mL
